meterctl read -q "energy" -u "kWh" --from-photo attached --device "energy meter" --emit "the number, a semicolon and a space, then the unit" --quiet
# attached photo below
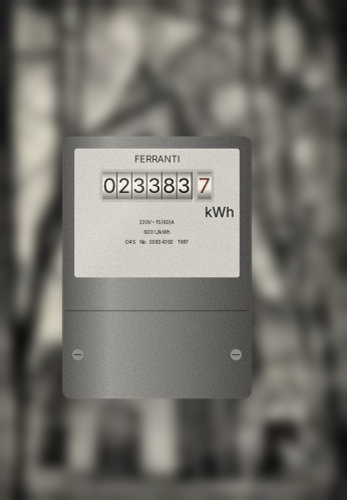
23383.7; kWh
